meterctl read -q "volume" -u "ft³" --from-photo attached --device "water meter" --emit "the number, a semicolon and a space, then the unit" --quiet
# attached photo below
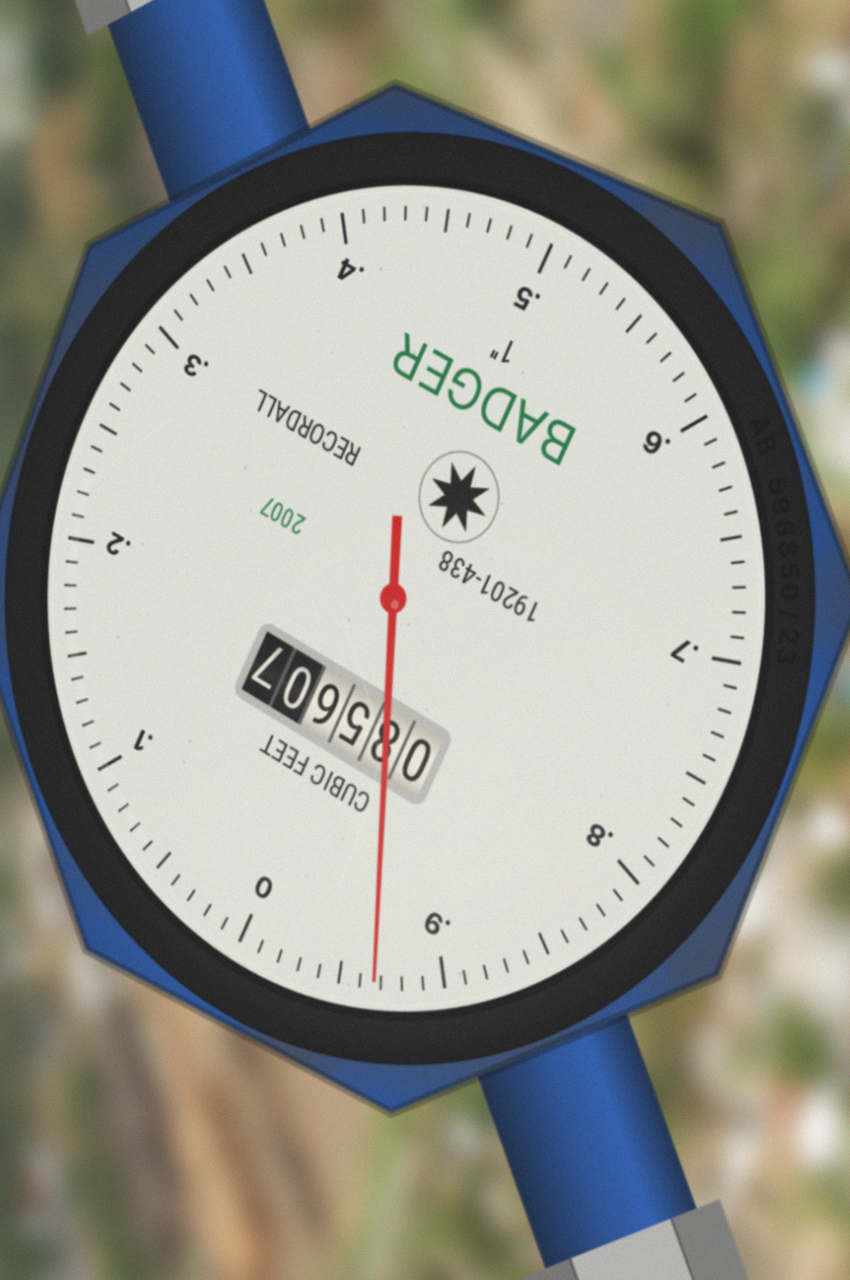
85606.93; ft³
